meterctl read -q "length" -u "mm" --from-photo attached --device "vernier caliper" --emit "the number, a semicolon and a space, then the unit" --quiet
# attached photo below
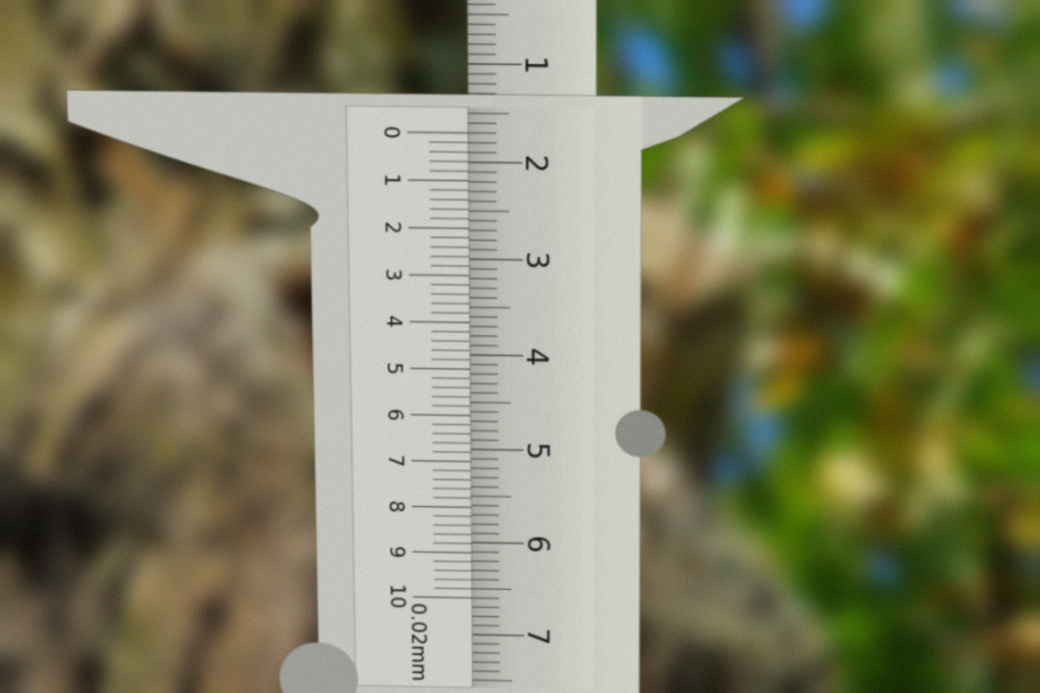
17.0; mm
